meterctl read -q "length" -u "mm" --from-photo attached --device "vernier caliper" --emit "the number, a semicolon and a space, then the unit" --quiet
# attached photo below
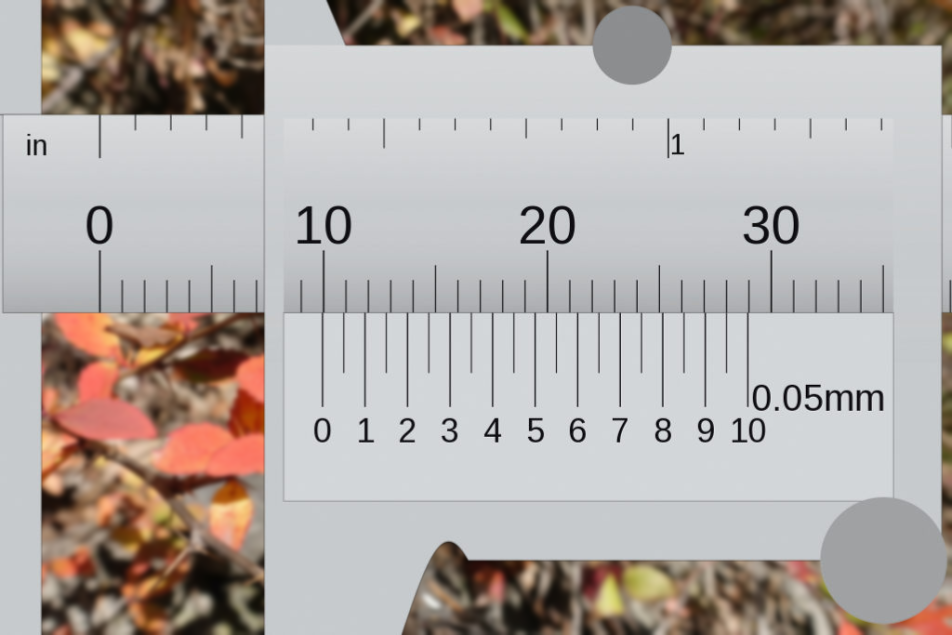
9.95; mm
